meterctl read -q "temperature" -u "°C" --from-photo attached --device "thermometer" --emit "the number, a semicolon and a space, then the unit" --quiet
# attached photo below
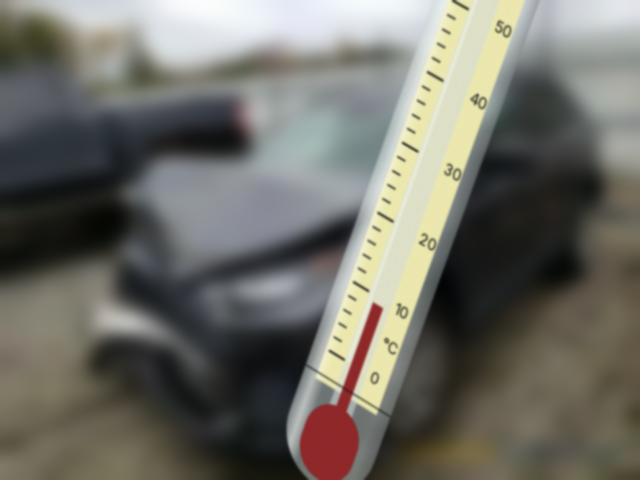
9; °C
